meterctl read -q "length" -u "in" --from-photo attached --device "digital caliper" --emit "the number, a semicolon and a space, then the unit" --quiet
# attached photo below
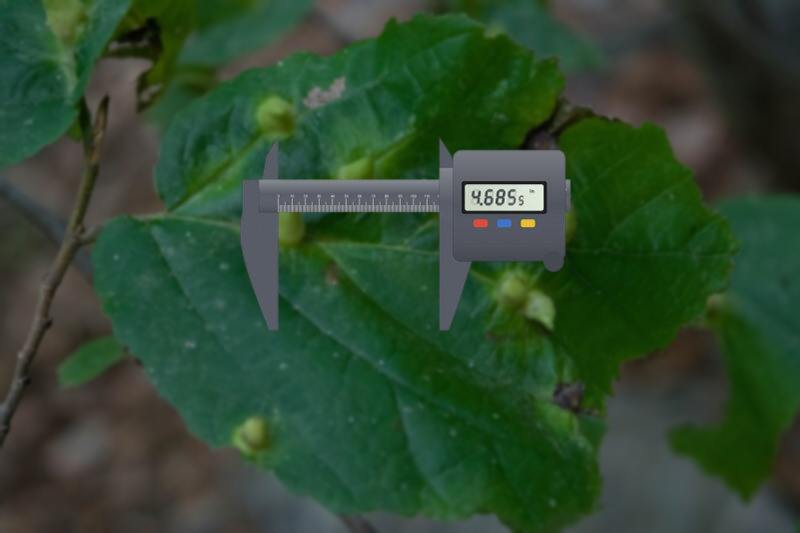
4.6855; in
